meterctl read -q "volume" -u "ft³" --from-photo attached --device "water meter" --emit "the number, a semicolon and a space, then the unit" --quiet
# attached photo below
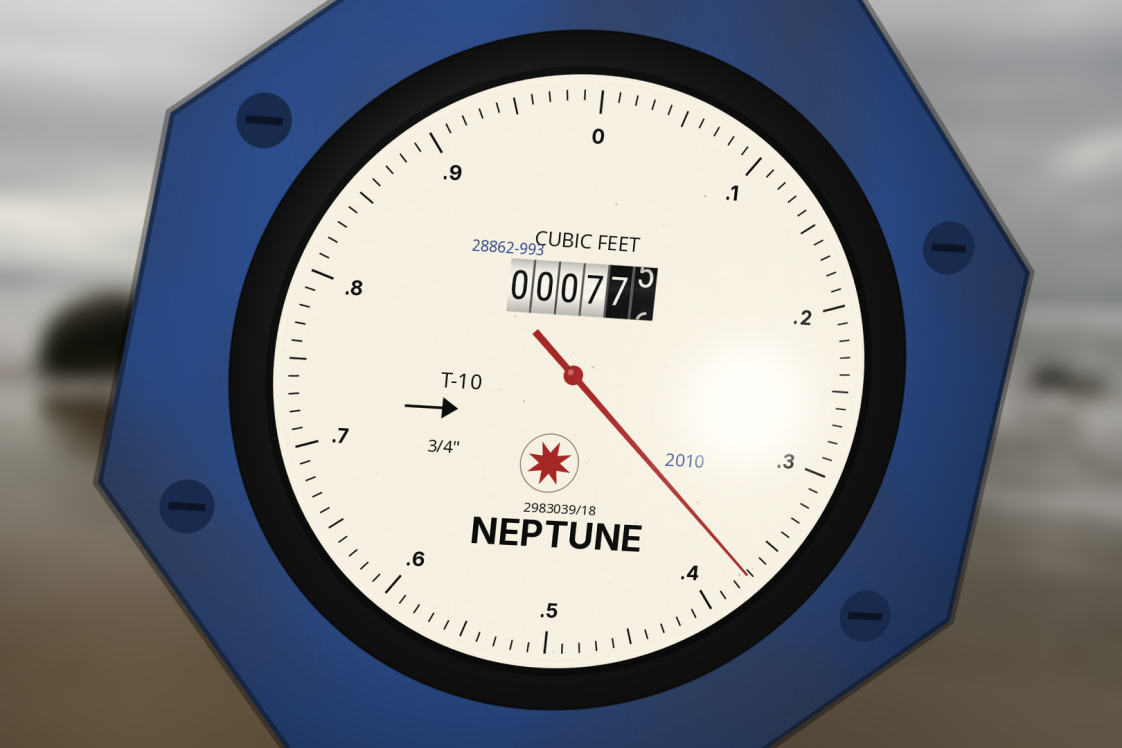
775.37; ft³
